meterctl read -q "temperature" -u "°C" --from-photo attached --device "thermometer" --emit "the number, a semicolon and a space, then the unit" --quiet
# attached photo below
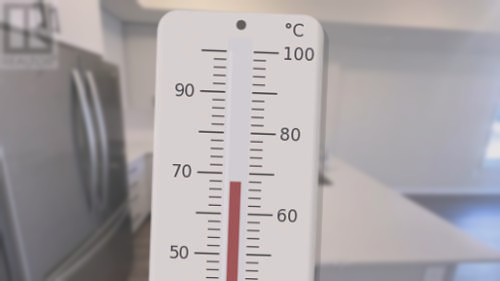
68; °C
